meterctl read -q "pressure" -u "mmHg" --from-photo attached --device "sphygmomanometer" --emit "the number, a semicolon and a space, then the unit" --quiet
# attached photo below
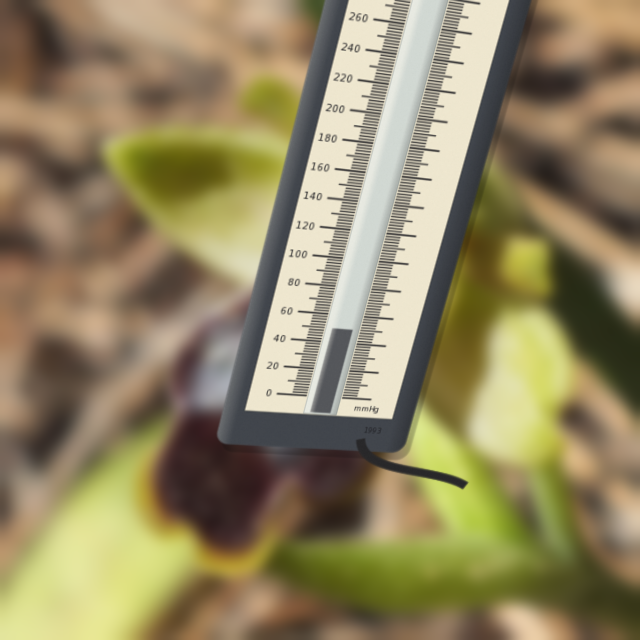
50; mmHg
